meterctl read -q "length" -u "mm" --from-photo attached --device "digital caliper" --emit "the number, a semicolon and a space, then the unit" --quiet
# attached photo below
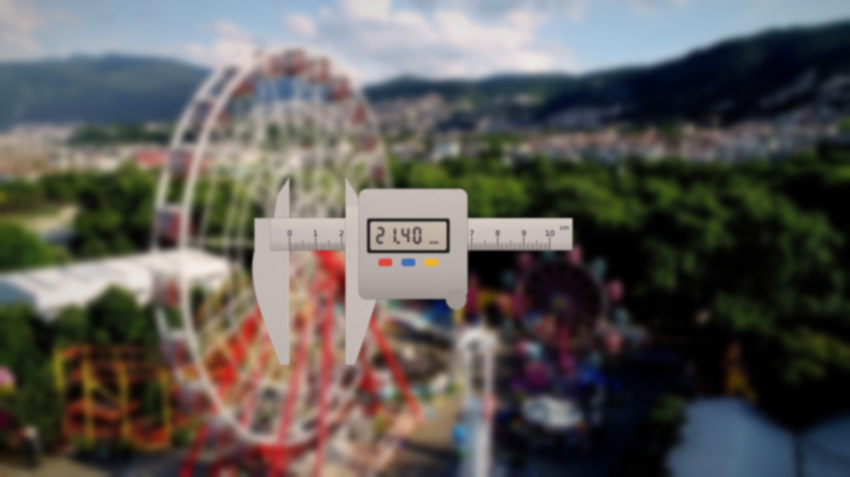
21.40; mm
